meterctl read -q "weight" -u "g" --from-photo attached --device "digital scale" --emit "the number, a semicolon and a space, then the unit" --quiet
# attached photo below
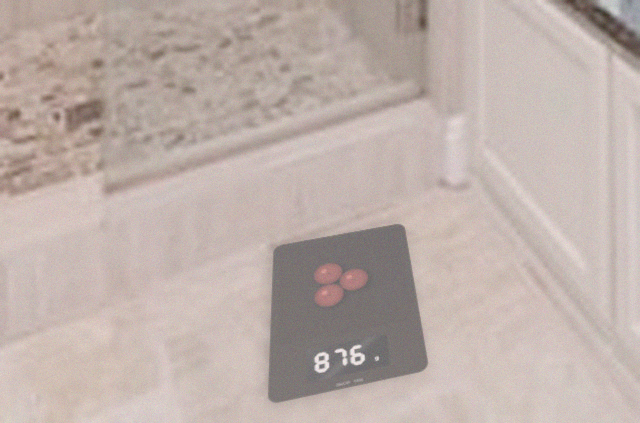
876; g
